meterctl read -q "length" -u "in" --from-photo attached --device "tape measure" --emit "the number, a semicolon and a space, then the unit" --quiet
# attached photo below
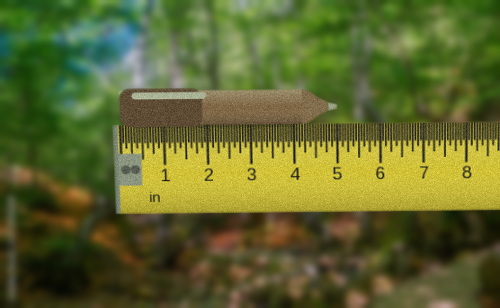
5; in
